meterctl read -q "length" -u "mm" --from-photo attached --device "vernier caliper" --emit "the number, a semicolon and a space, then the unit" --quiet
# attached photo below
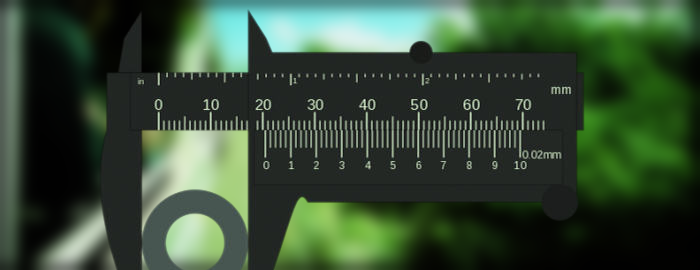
20.5; mm
